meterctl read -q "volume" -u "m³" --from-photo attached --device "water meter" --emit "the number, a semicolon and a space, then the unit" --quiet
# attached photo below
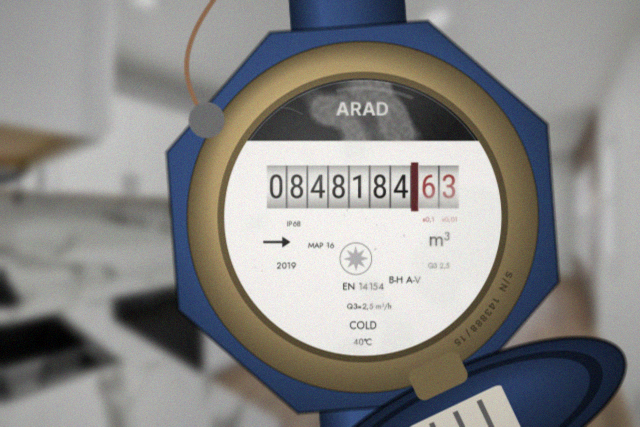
848184.63; m³
